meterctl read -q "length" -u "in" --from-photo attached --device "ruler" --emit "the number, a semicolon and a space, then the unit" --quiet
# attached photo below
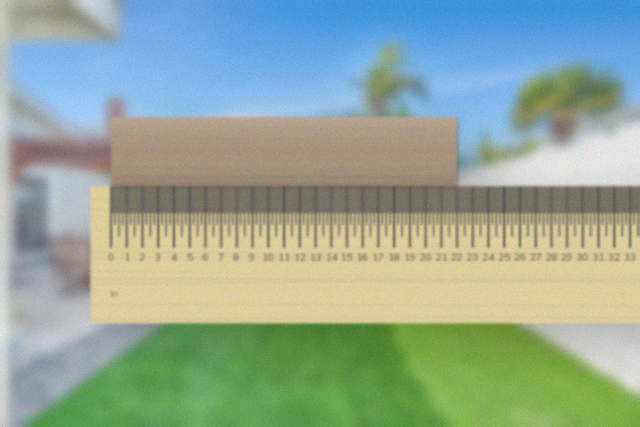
22; in
